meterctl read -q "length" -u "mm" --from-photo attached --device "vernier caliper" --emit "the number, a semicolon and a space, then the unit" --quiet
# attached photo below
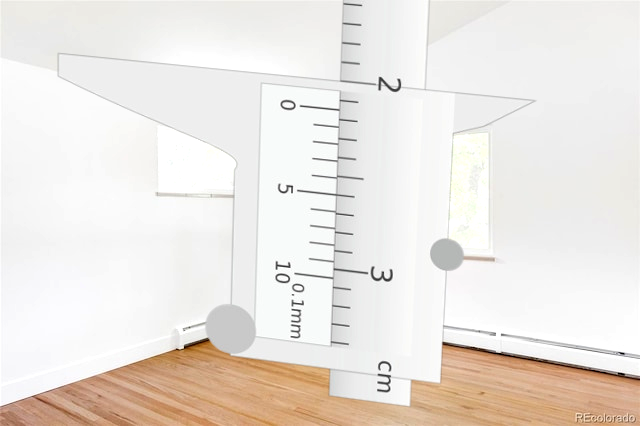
21.5; mm
